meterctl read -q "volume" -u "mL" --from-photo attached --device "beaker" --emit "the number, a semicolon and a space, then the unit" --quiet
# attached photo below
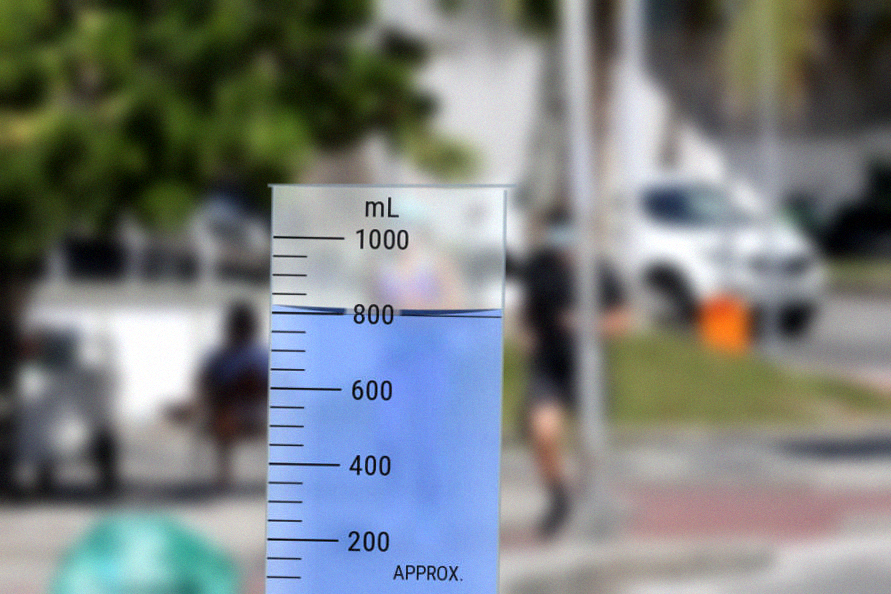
800; mL
